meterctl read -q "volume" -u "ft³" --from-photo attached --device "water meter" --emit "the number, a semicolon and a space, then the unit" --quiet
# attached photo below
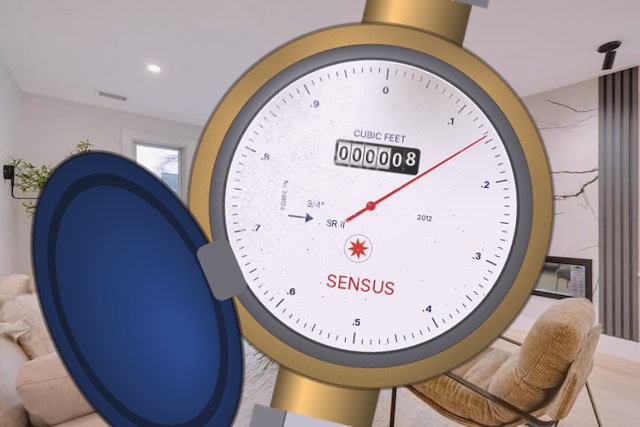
8.14; ft³
